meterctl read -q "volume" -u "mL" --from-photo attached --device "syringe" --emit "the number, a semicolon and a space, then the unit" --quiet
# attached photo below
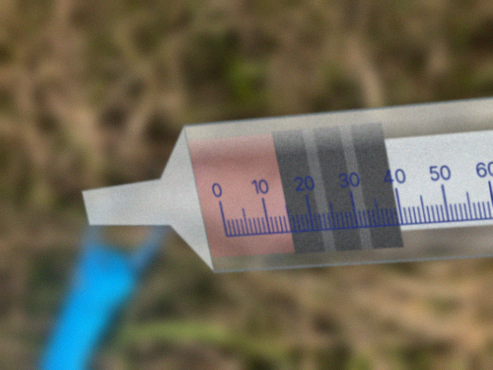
15; mL
